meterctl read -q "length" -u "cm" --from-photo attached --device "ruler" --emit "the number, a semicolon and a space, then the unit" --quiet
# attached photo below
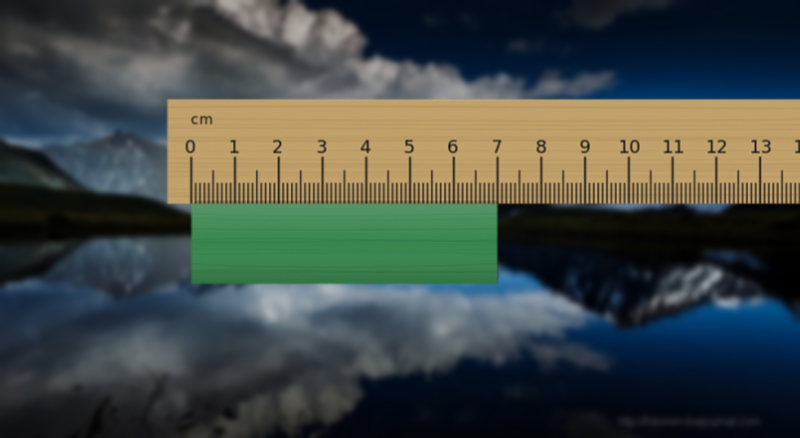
7; cm
